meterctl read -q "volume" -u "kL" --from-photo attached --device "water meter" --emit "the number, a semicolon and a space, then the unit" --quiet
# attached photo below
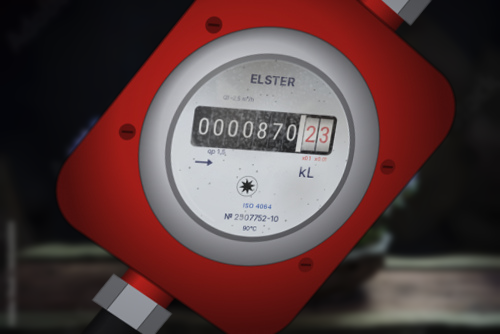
870.23; kL
